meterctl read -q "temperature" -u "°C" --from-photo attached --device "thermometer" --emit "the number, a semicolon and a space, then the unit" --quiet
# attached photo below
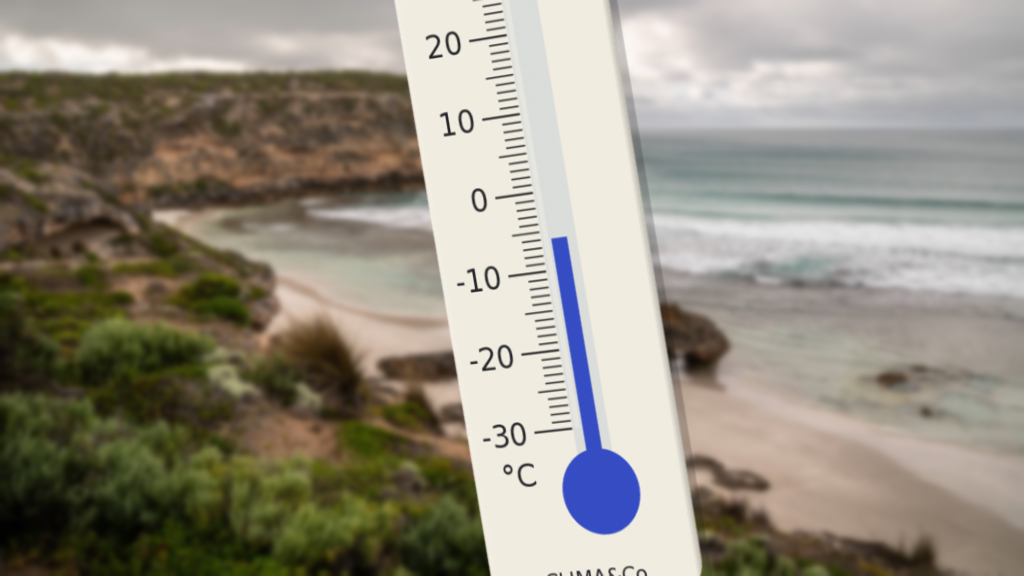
-6; °C
